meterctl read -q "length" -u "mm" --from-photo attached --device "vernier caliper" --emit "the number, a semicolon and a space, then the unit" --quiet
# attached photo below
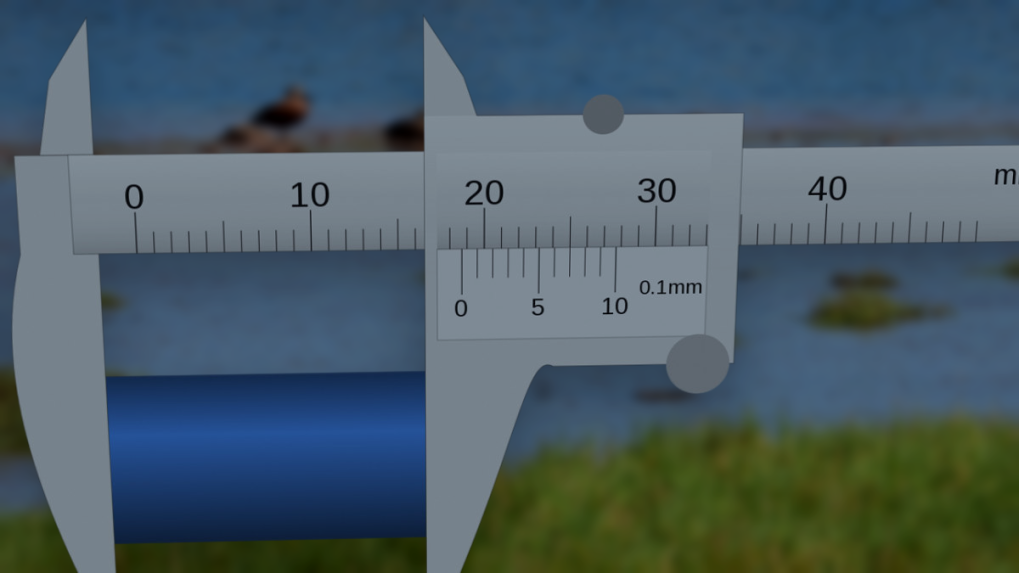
18.7; mm
